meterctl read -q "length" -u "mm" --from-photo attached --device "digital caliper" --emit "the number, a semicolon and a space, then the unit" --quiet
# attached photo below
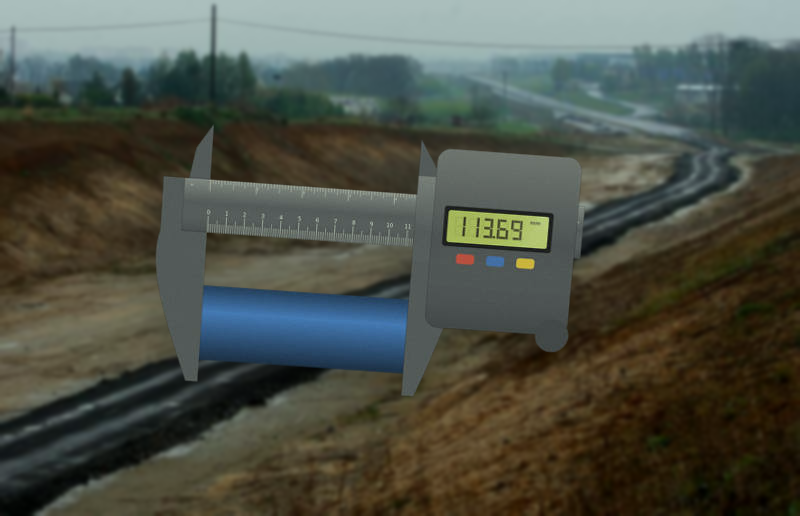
113.69; mm
